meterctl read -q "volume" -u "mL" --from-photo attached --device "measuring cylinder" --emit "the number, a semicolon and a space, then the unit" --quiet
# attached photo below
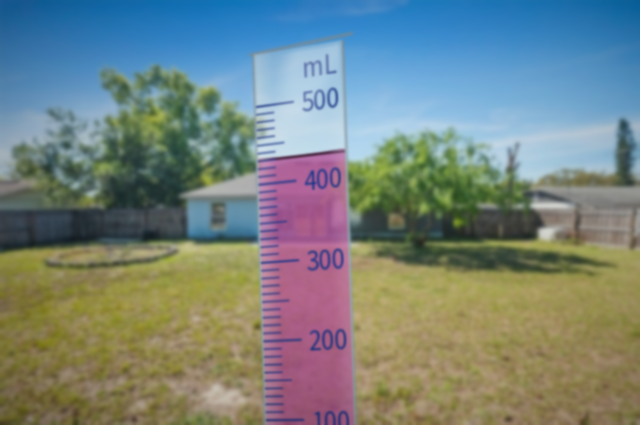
430; mL
